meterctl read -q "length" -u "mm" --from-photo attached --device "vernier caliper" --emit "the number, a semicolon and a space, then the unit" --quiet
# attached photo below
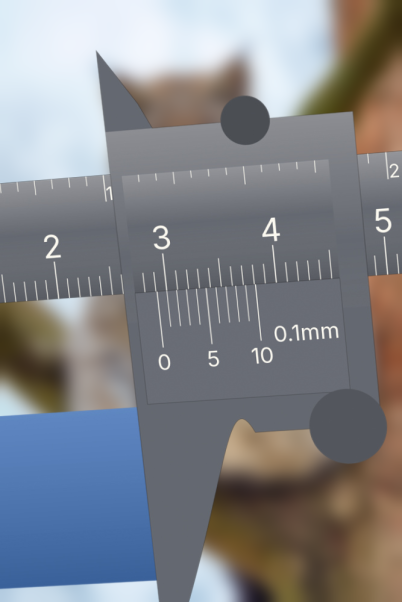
29.1; mm
